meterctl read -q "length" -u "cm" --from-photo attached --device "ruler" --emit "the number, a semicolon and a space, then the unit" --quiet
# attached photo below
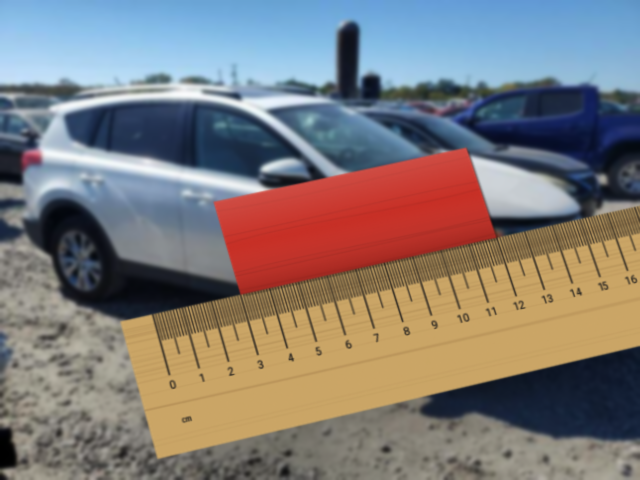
9; cm
